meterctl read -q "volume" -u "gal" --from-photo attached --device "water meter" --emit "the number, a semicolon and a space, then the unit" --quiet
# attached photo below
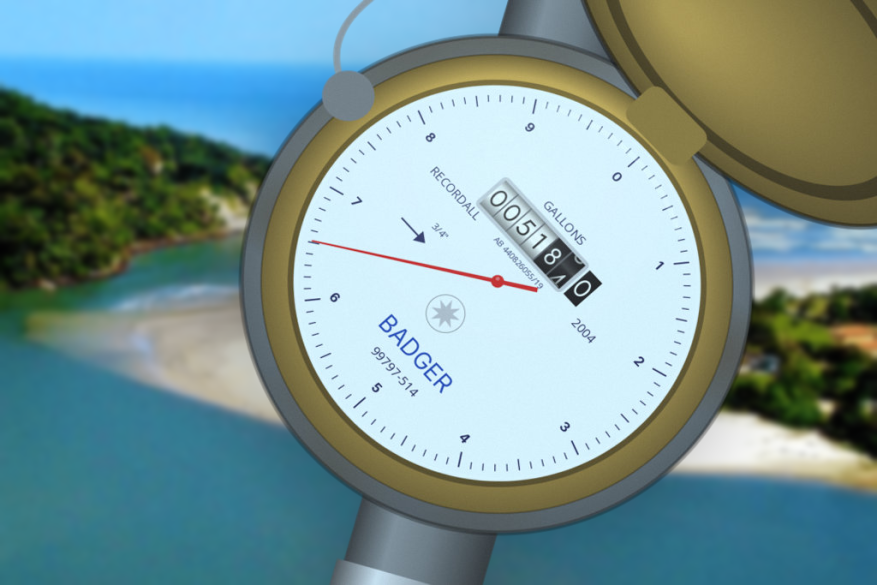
51836.5; gal
